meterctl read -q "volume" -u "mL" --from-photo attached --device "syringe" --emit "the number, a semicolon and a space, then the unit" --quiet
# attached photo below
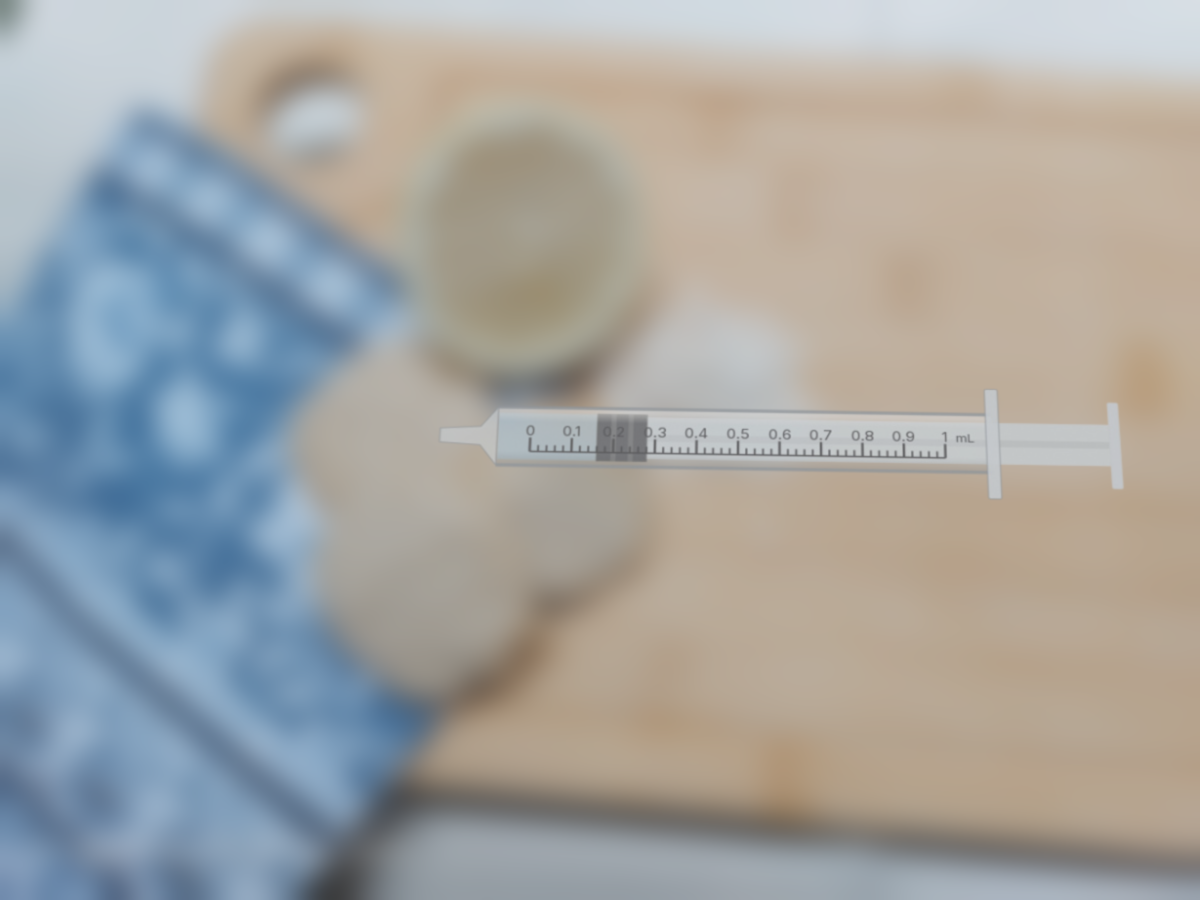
0.16; mL
